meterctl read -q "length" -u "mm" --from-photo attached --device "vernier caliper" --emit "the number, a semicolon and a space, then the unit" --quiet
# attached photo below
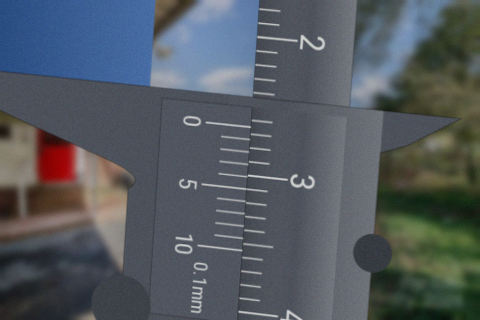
26.5; mm
